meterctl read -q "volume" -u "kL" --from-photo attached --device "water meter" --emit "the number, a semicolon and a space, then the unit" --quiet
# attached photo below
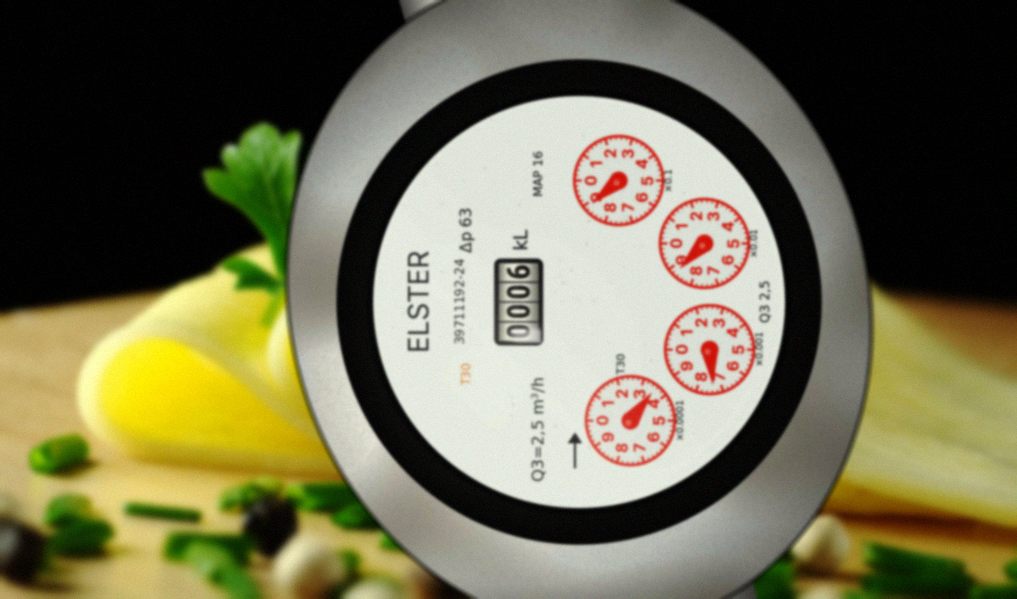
6.8873; kL
